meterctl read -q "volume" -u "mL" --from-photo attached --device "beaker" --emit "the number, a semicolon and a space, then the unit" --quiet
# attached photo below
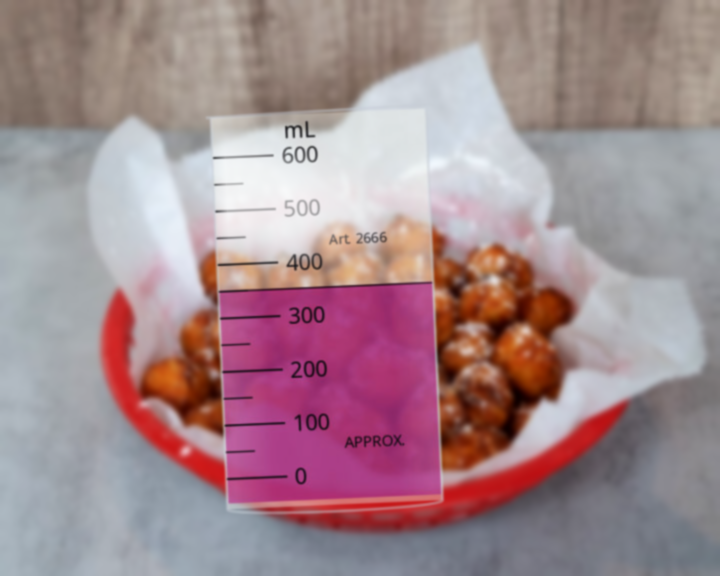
350; mL
